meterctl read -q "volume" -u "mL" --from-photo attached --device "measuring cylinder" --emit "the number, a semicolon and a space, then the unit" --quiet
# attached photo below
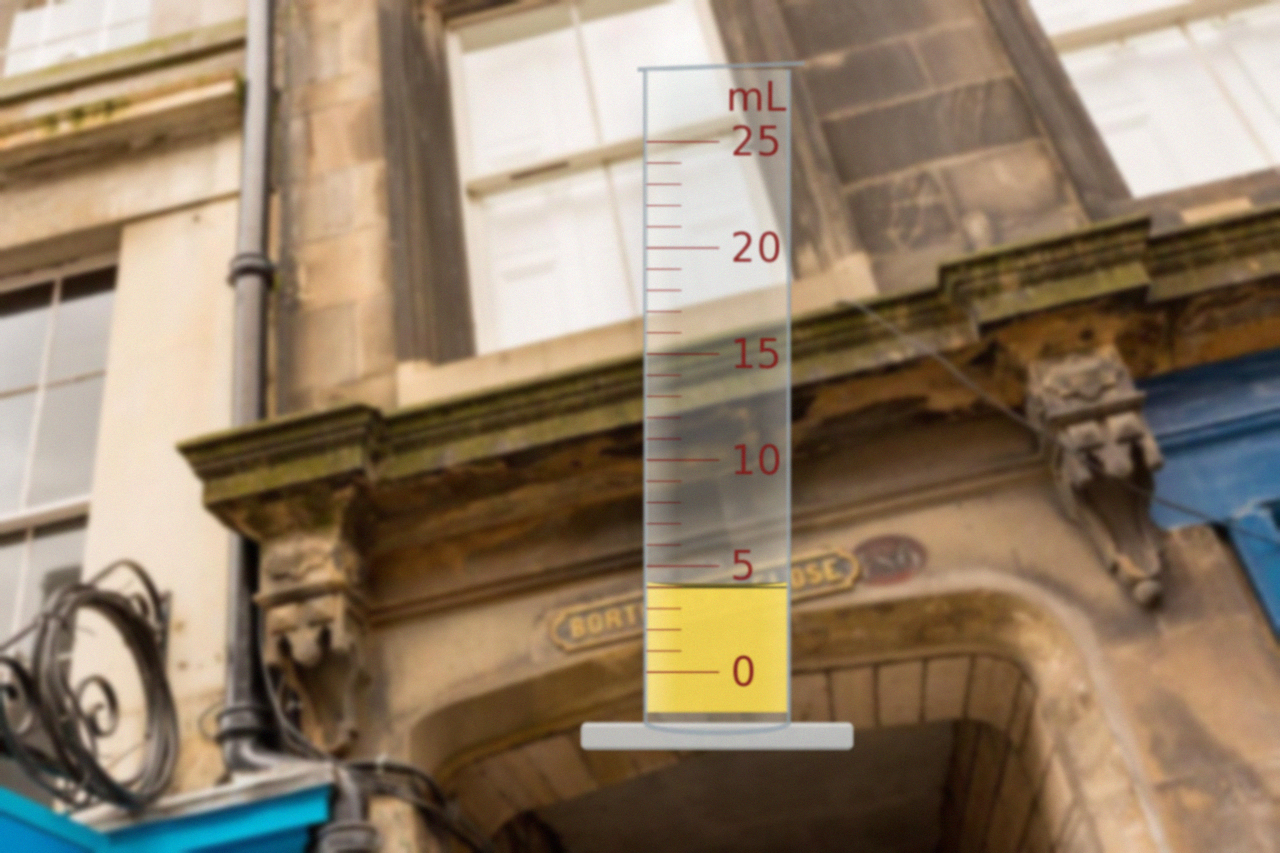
4; mL
